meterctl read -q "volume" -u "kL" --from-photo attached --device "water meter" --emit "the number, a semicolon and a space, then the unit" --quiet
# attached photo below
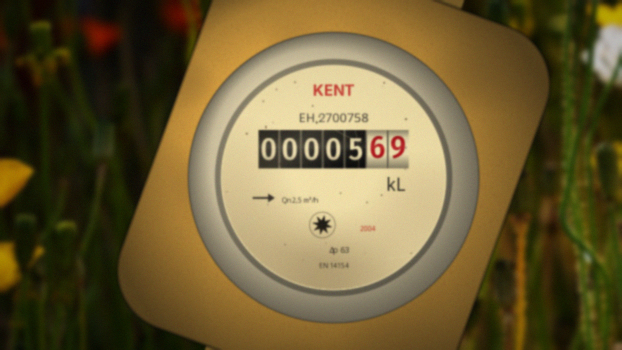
5.69; kL
